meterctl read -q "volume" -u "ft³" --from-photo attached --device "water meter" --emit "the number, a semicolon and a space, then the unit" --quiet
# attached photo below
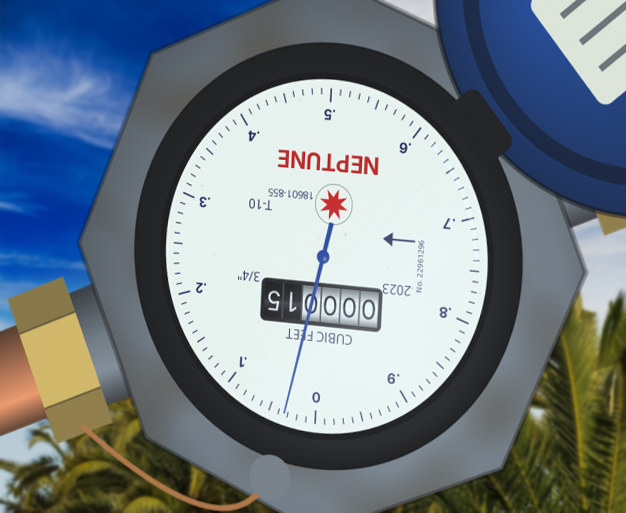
15.03; ft³
